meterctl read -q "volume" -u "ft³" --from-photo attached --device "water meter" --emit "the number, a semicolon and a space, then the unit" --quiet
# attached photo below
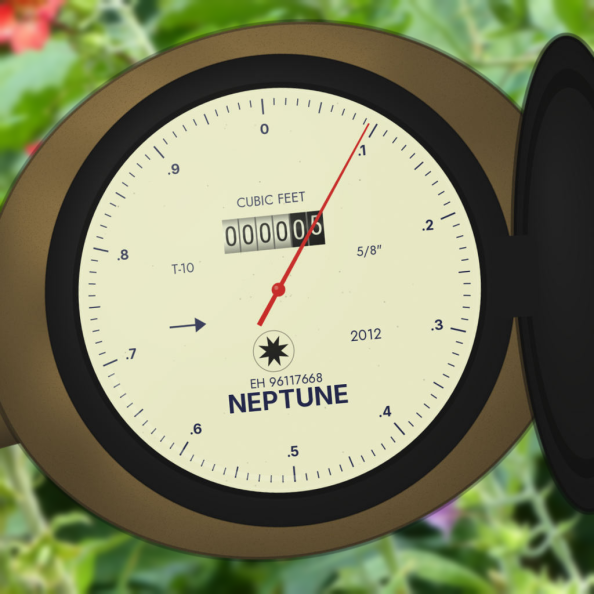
5.09; ft³
